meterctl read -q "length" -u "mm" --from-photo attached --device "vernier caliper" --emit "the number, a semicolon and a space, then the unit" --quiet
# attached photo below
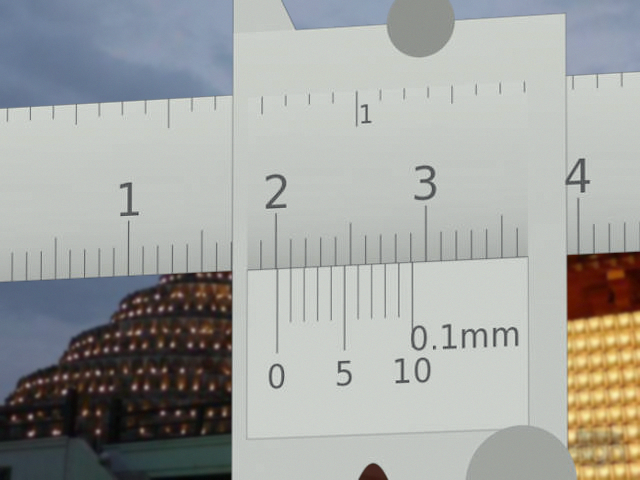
20.1; mm
